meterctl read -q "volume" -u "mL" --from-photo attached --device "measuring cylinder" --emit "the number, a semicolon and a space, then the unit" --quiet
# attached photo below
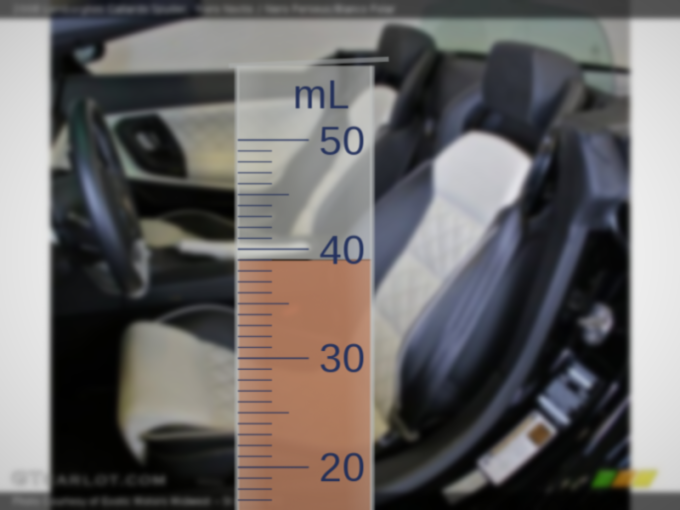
39; mL
